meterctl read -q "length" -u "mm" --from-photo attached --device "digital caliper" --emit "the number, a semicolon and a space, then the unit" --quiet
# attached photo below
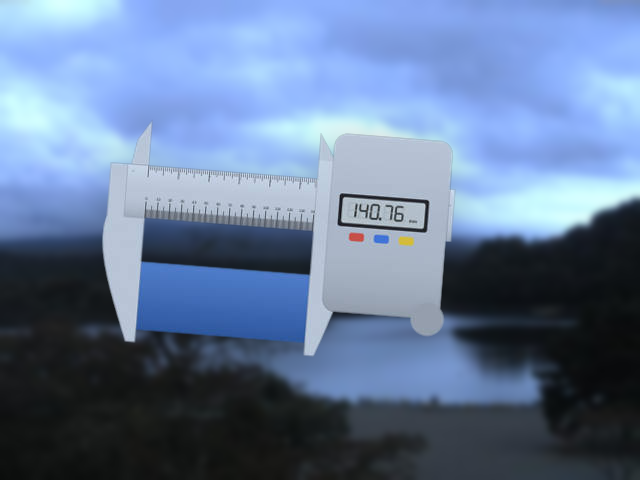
140.76; mm
